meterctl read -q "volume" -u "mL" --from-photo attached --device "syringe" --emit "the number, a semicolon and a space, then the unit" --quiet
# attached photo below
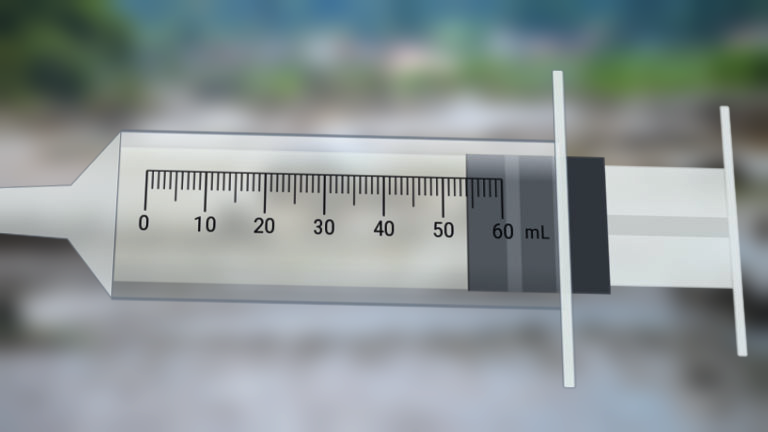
54; mL
